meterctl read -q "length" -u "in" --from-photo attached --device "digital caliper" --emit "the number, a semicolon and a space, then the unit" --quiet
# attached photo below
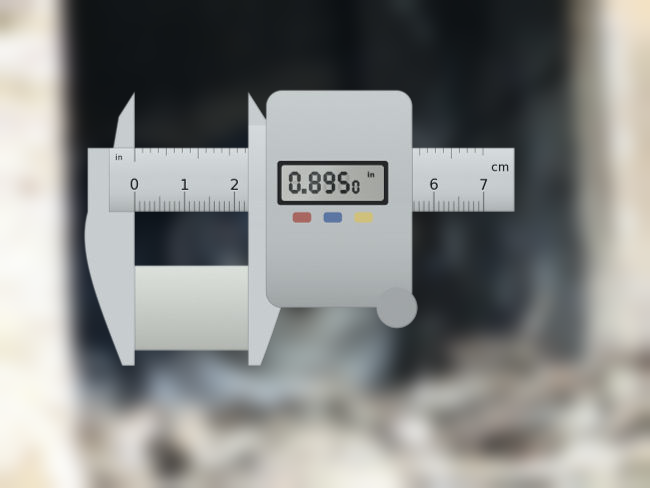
0.8950; in
